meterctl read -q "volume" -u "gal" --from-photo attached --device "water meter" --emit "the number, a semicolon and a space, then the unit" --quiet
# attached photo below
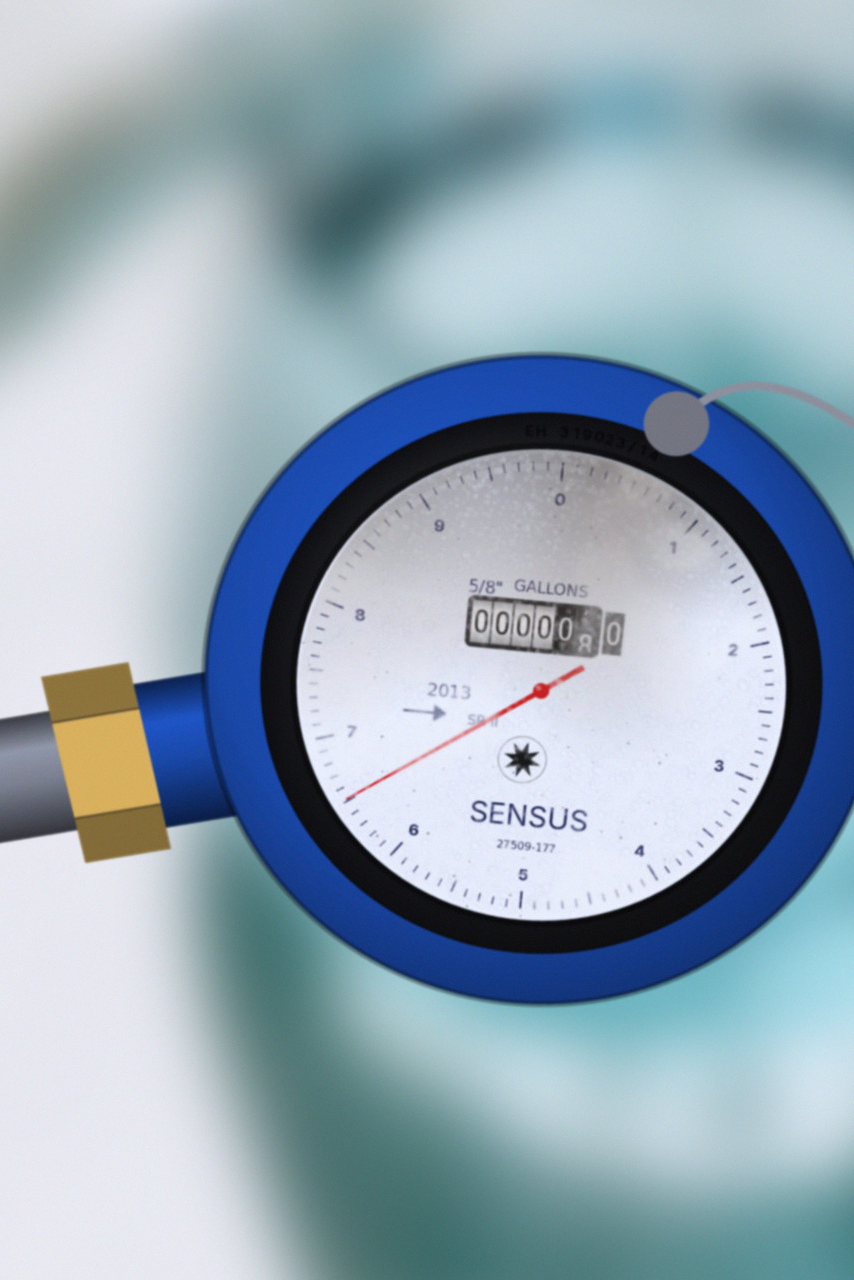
76.5; gal
